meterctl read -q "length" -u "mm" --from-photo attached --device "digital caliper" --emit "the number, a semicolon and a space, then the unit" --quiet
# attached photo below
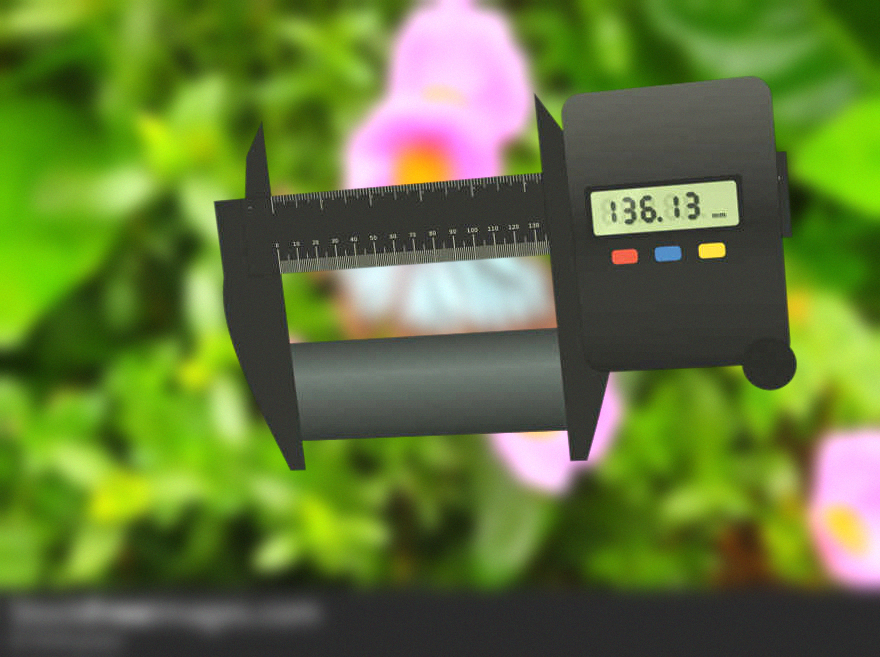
136.13; mm
